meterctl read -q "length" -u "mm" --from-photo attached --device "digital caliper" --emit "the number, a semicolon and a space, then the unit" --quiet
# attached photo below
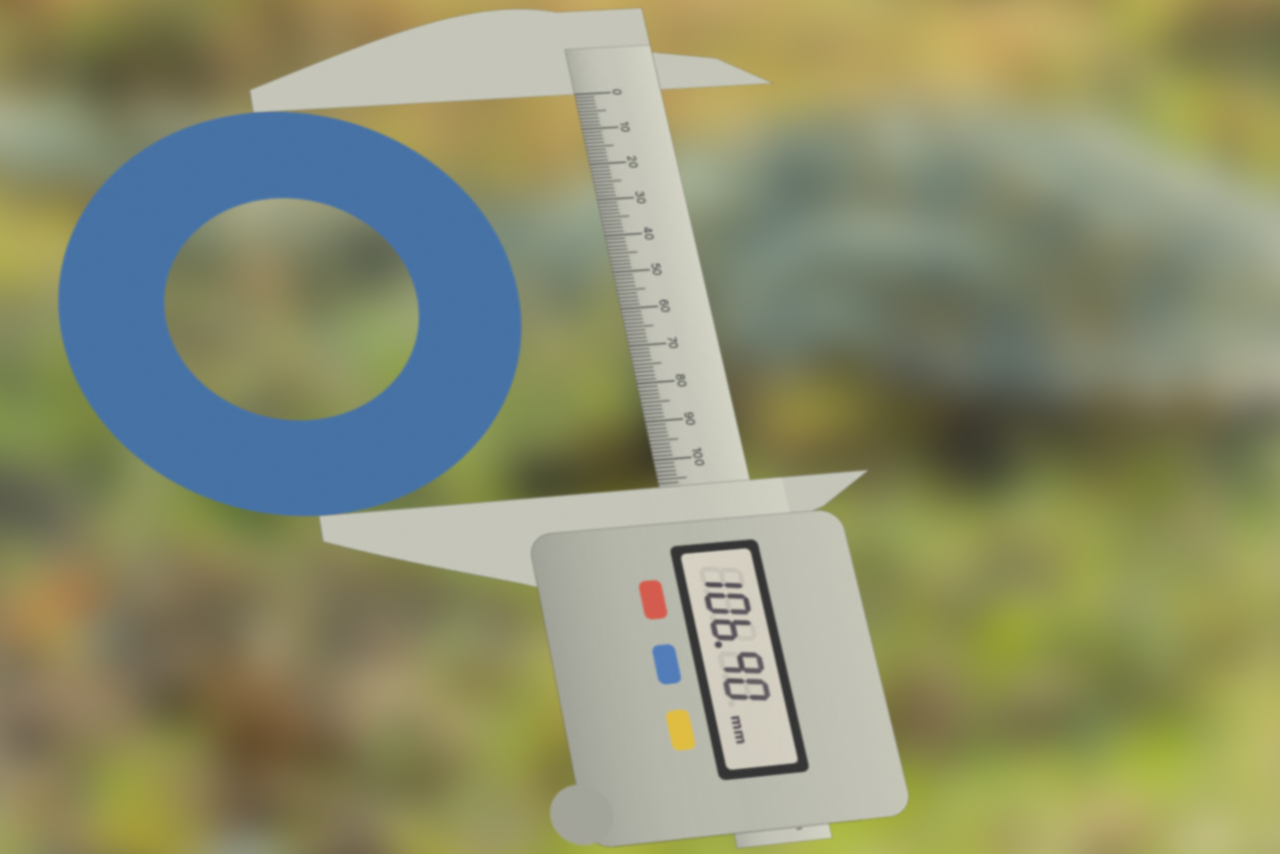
106.90; mm
